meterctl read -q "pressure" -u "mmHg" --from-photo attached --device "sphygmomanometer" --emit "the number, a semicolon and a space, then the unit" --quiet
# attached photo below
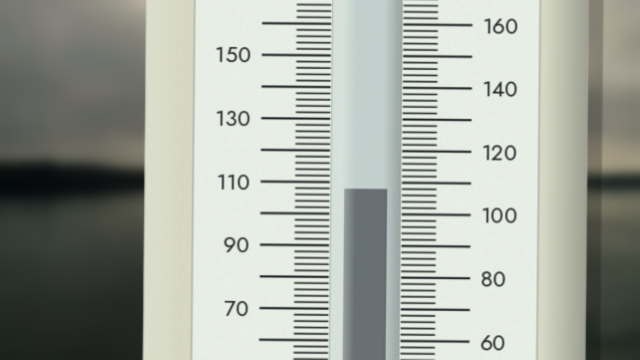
108; mmHg
